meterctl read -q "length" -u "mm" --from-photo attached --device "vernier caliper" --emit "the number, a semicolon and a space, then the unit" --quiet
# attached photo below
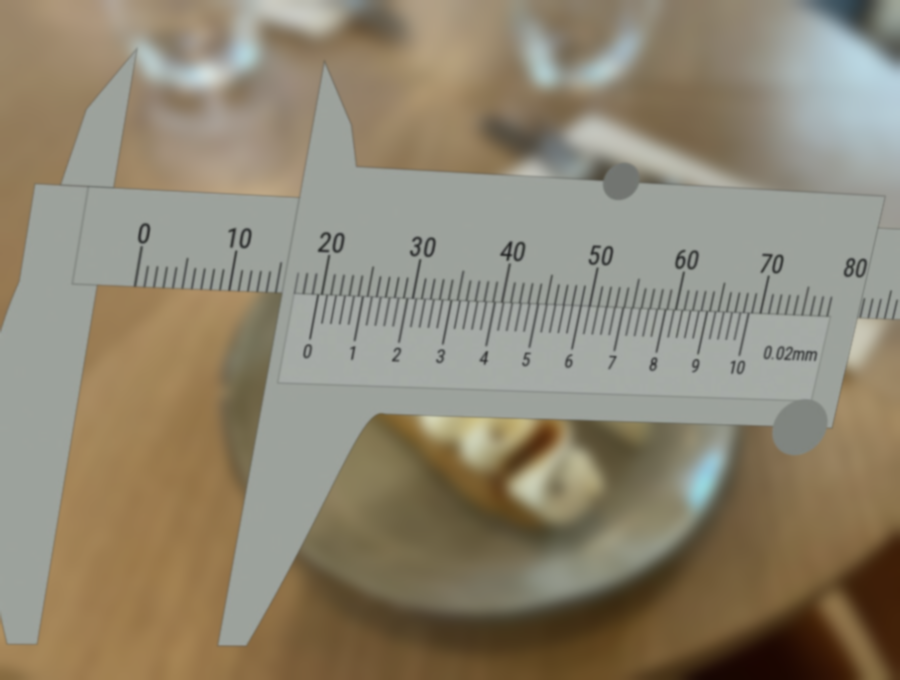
19.6; mm
